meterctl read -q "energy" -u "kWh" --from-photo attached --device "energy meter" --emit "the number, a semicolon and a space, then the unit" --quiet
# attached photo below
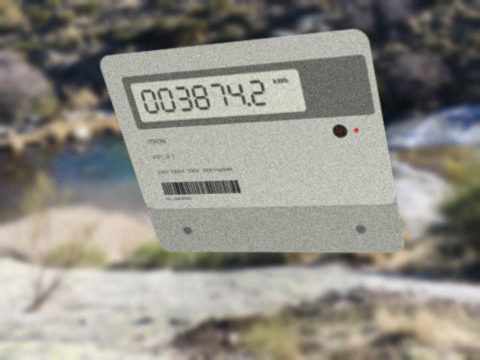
3874.2; kWh
